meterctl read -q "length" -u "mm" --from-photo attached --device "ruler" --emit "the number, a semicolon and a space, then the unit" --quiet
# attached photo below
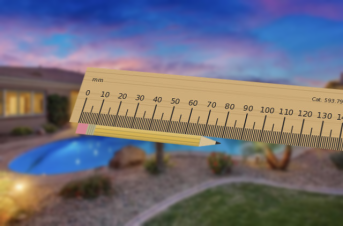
80; mm
